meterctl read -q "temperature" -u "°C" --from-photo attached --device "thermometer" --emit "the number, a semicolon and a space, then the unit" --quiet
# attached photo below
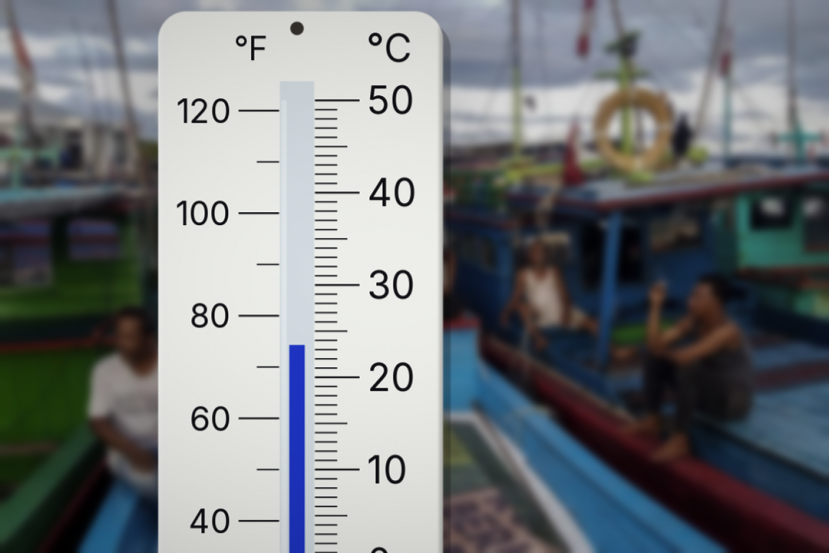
23.5; °C
